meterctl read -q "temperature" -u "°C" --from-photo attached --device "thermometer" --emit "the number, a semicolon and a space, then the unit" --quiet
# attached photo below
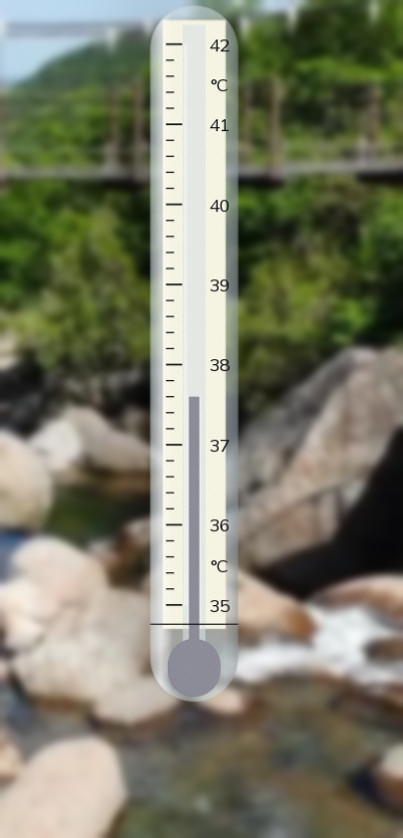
37.6; °C
